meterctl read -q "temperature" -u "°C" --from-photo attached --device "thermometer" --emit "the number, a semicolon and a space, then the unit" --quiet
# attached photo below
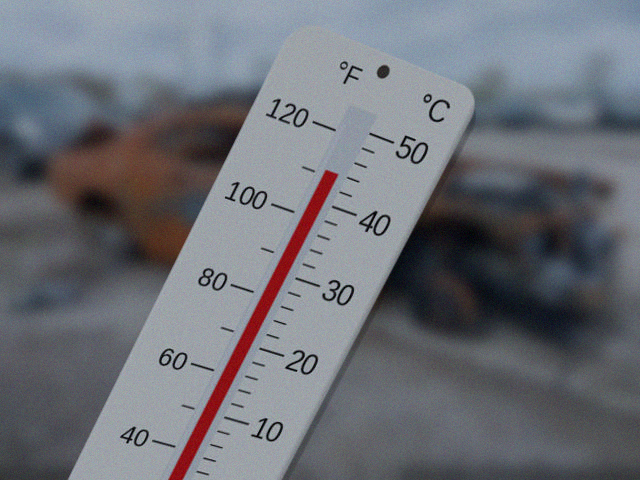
44; °C
